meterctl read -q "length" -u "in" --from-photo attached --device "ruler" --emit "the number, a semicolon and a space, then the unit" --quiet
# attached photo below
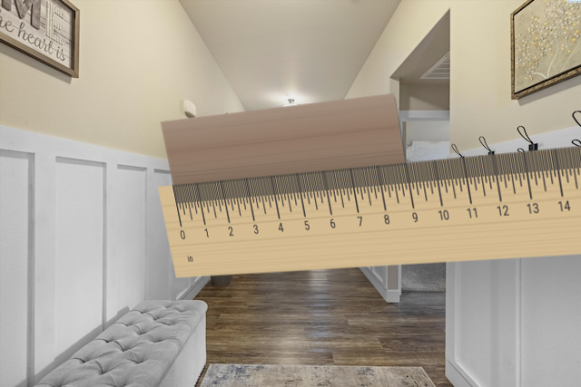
9; in
